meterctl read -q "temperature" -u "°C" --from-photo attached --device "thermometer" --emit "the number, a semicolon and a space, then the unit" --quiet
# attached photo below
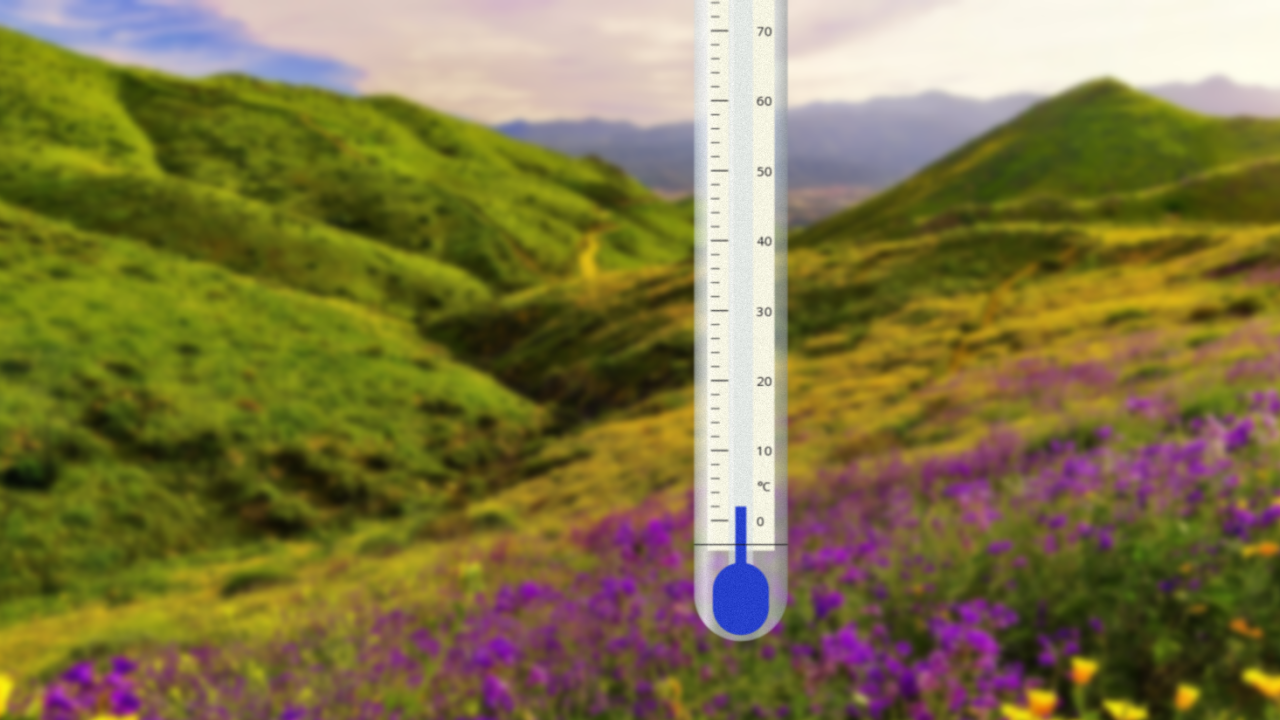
2; °C
